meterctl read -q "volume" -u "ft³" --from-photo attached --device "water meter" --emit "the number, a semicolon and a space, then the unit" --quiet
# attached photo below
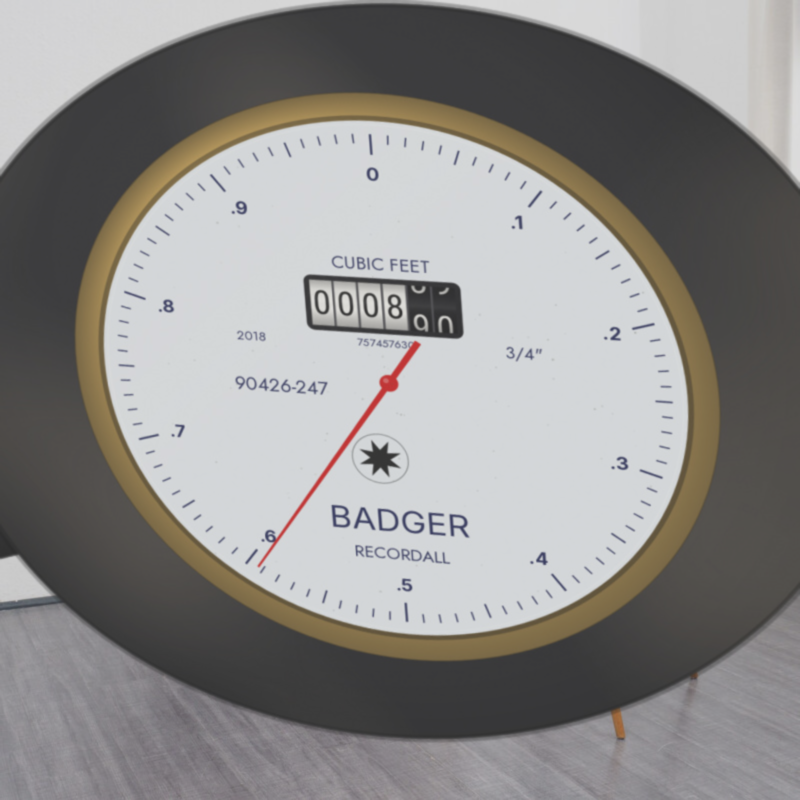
889.59; ft³
